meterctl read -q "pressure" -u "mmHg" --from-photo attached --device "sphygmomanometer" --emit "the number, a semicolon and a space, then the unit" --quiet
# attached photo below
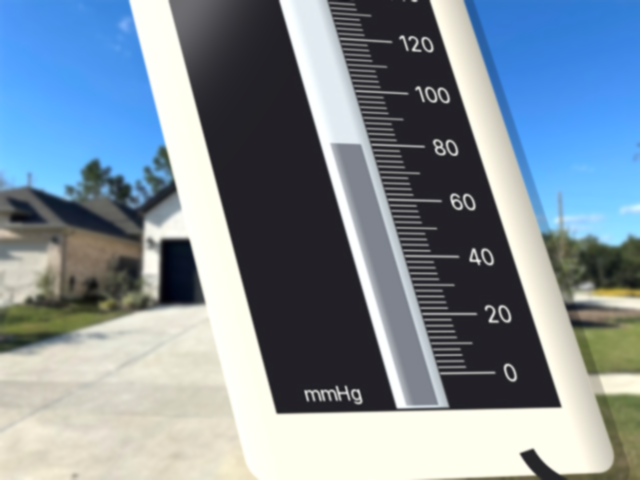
80; mmHg
